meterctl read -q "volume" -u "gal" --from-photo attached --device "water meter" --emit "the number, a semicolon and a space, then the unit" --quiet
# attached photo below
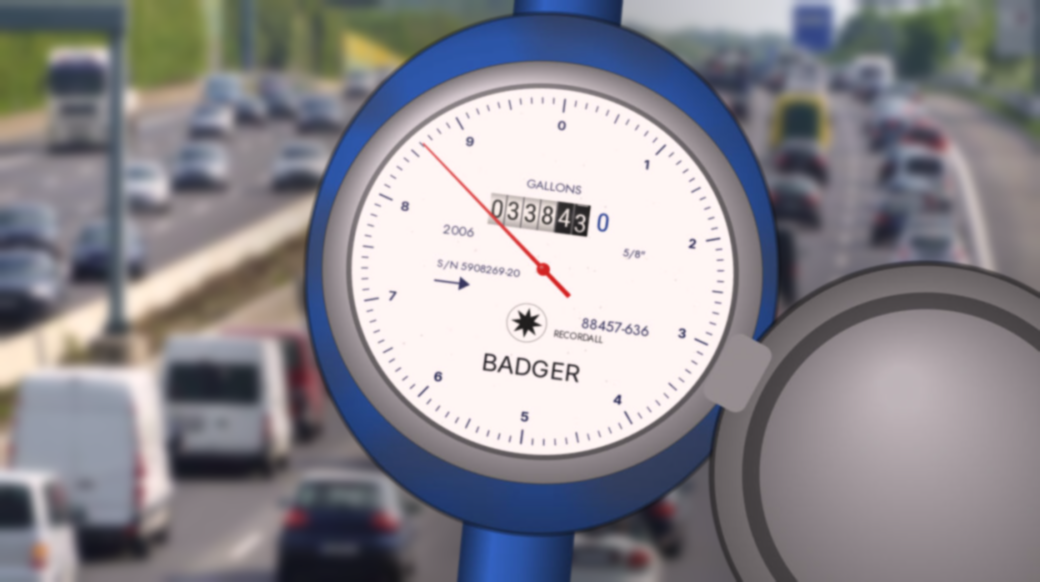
338428.6; gal
